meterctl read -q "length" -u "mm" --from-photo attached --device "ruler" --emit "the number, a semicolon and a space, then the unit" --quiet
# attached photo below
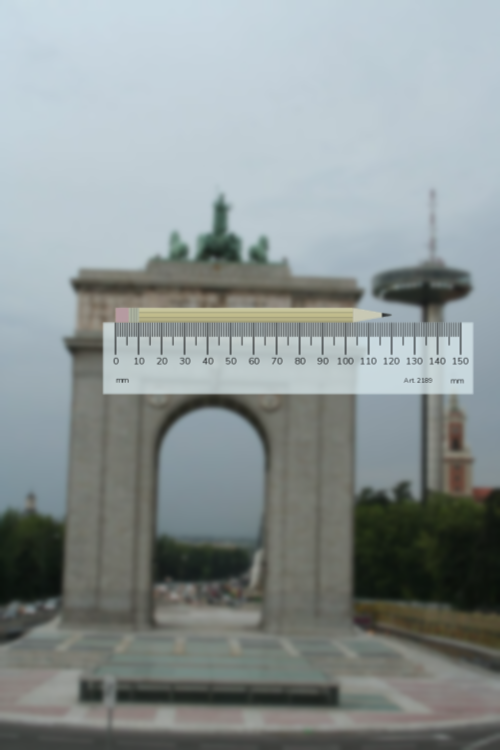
120; mm
